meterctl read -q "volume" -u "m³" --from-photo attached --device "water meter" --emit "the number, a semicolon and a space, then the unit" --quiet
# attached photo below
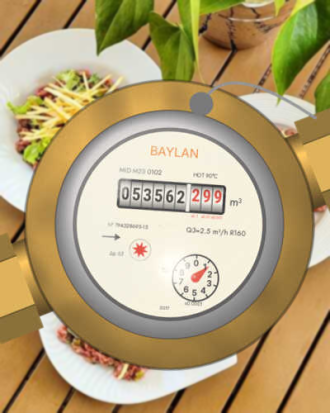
53562.2991; m³
